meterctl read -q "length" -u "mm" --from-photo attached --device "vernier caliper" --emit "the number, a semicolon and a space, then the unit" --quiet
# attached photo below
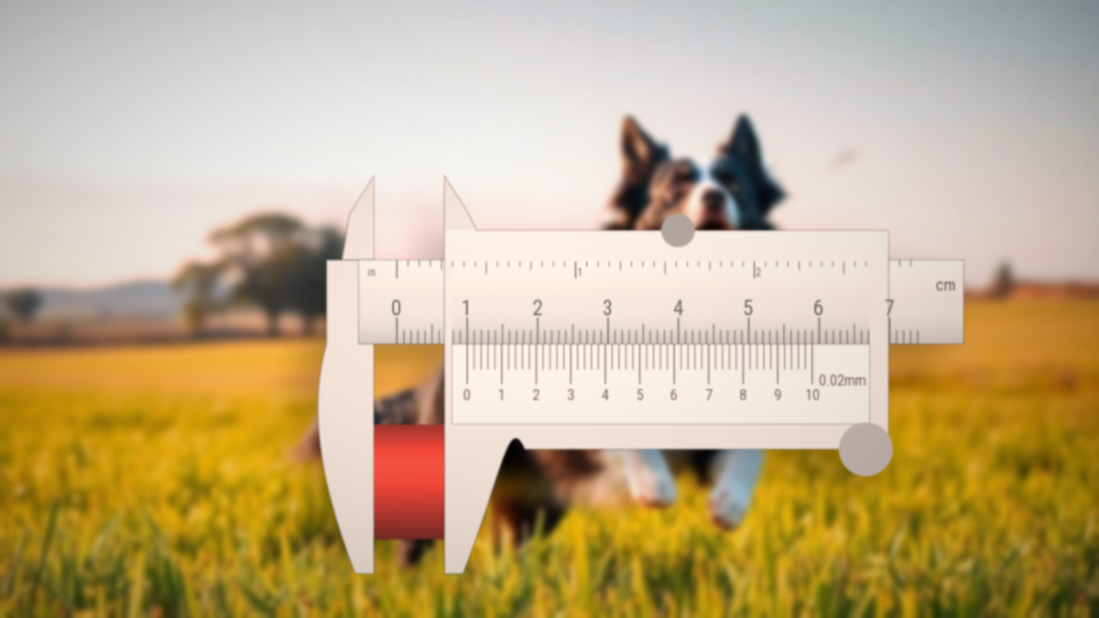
10.0; mm
